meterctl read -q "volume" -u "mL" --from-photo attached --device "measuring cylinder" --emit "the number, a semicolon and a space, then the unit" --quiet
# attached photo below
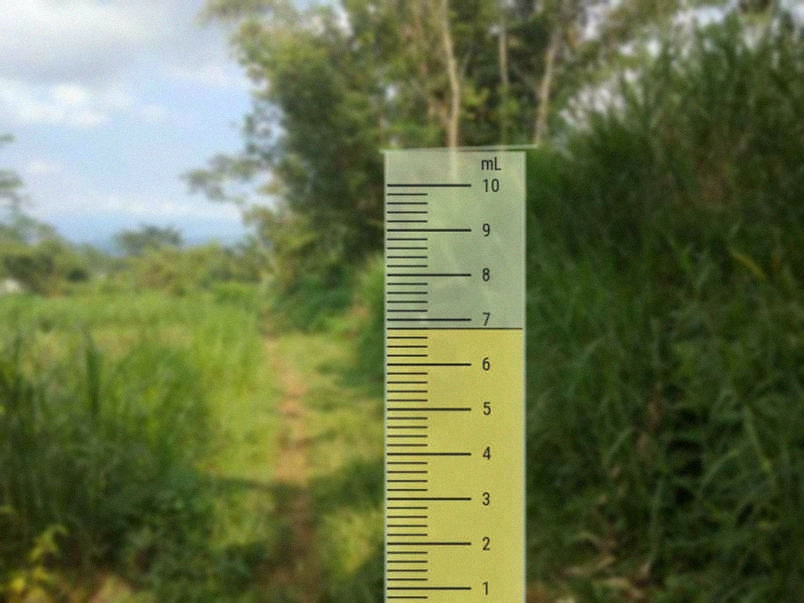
6.8; mL
